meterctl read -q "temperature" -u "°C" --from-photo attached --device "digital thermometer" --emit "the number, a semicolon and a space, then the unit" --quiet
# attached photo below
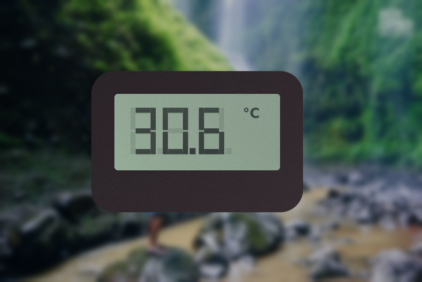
30.6; °C
